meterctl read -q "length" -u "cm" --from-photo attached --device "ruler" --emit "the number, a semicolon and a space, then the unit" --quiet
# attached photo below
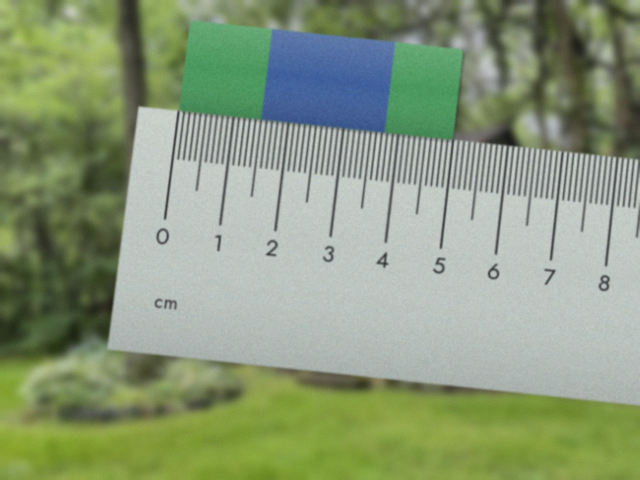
5; cm
